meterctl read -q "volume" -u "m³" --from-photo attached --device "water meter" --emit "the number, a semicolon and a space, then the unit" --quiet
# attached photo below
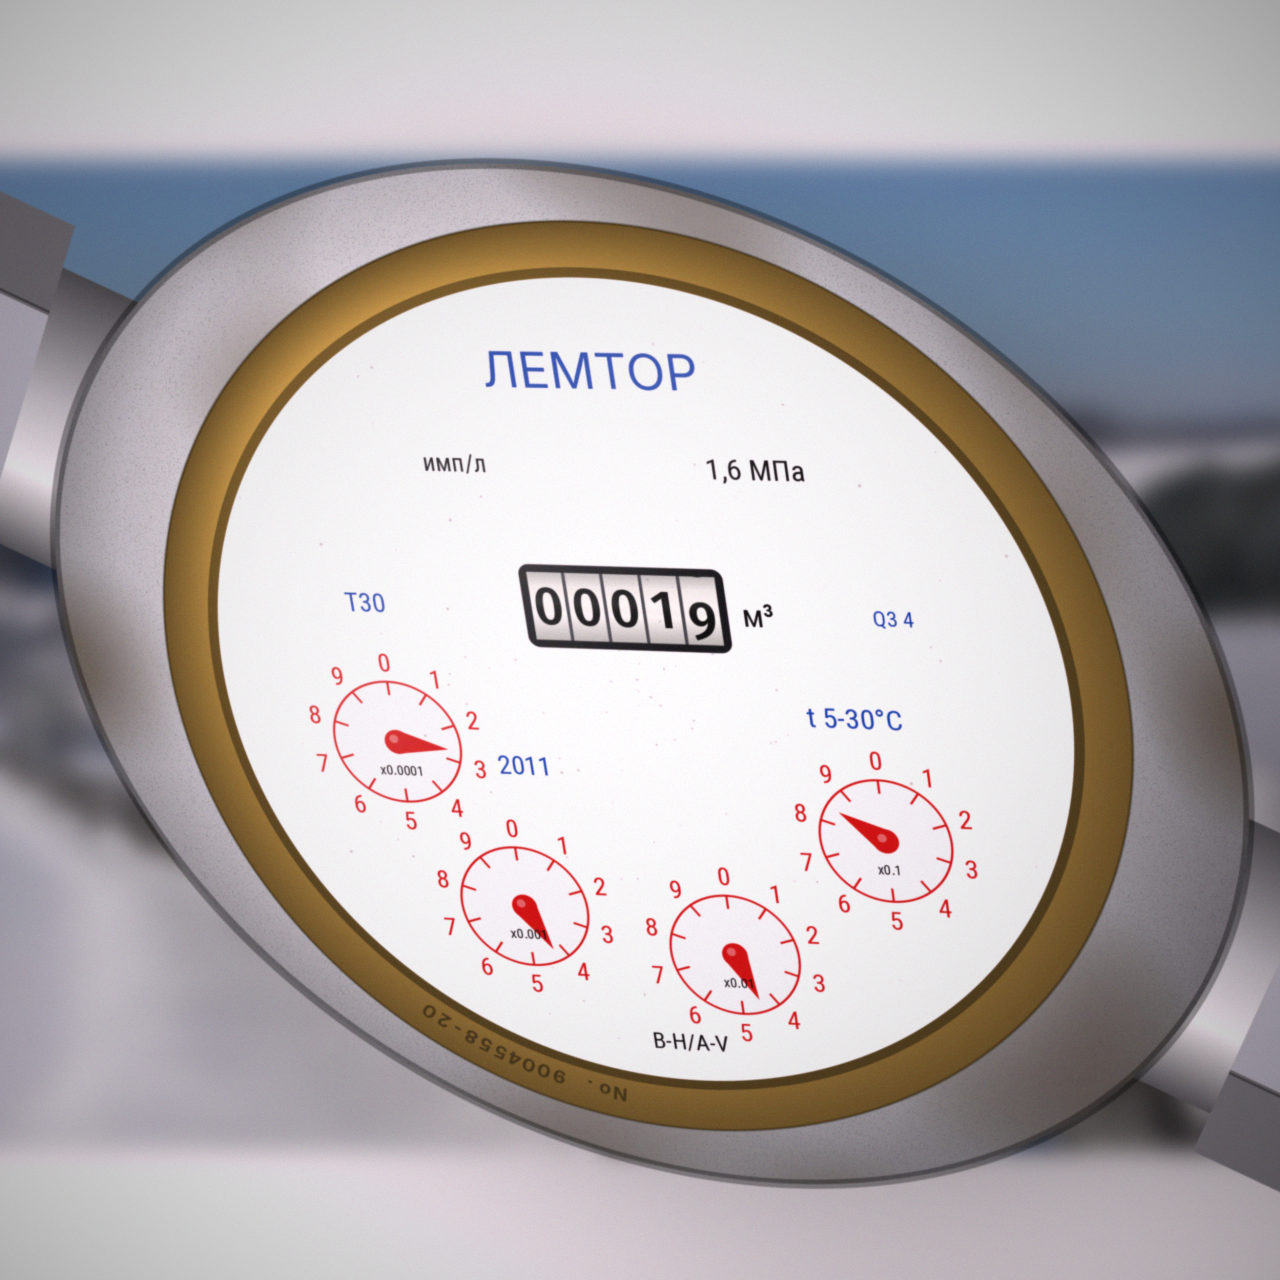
18.8442; m³
